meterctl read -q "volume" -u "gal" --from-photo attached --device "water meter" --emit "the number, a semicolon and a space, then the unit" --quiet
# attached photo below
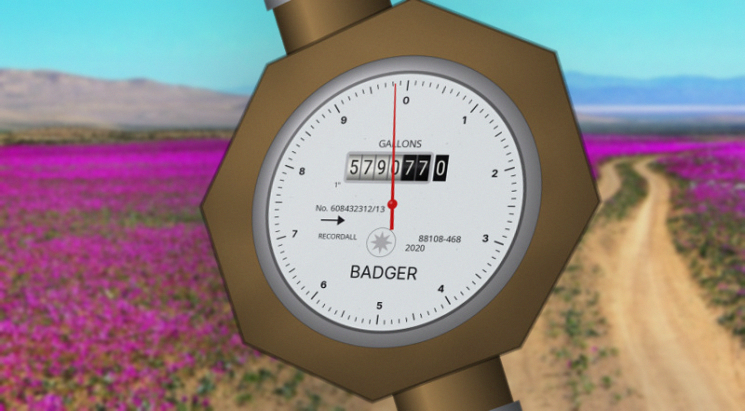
5790769.8; gal
